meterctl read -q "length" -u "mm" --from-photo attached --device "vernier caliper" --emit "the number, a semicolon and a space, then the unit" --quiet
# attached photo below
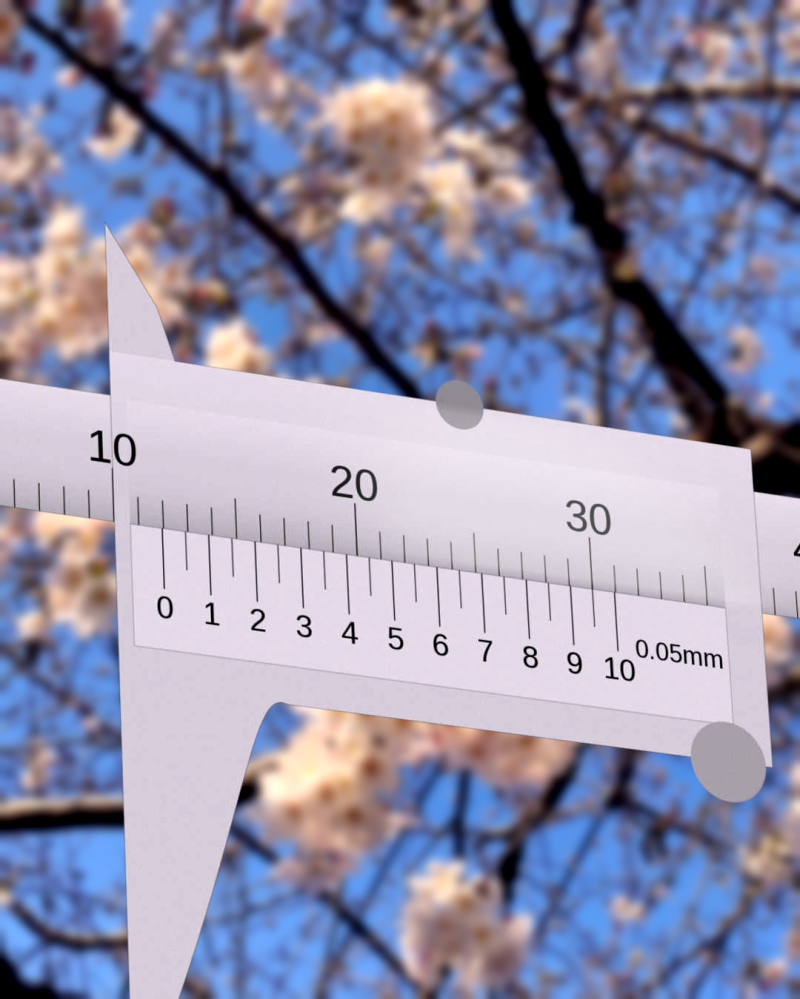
11.95; mm
